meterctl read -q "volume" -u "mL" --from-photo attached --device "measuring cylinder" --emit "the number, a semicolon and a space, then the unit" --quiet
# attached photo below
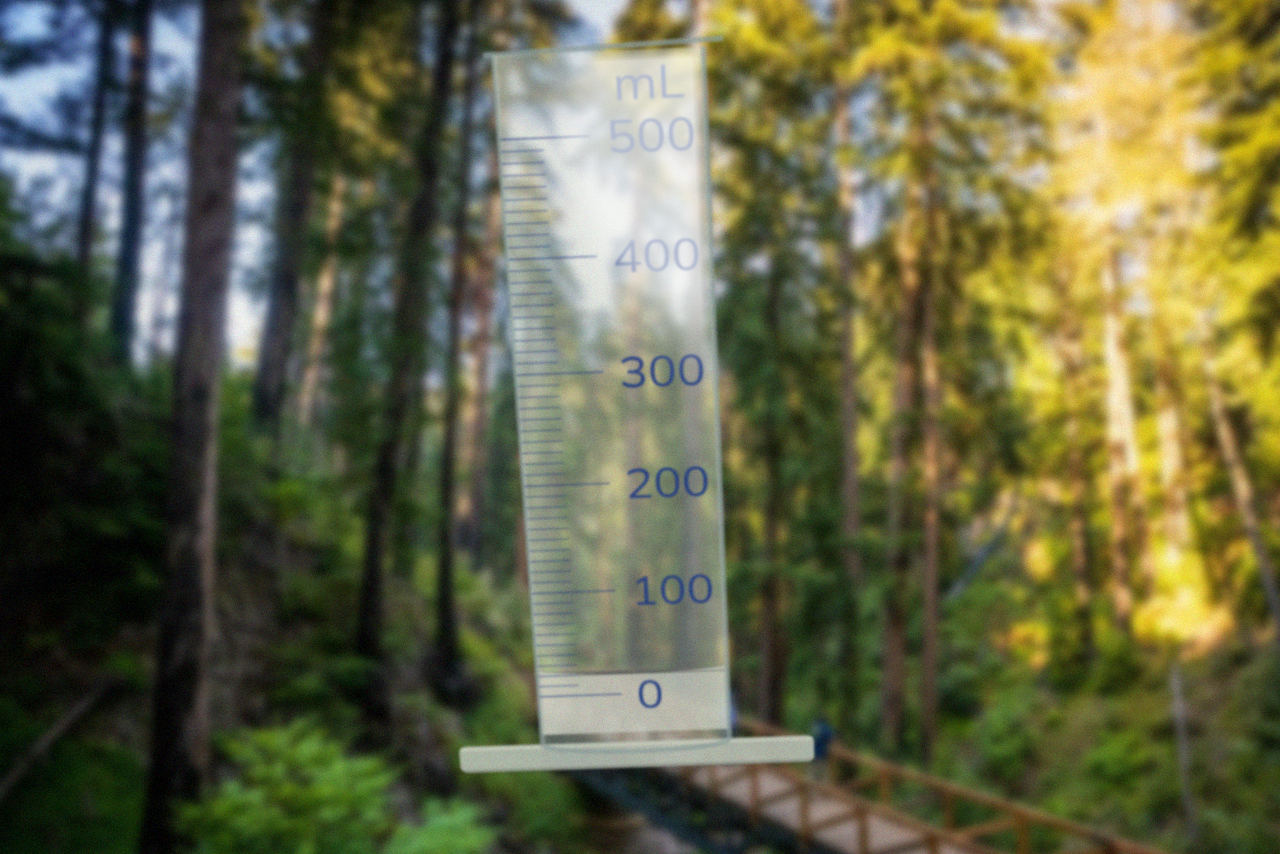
20; mL
